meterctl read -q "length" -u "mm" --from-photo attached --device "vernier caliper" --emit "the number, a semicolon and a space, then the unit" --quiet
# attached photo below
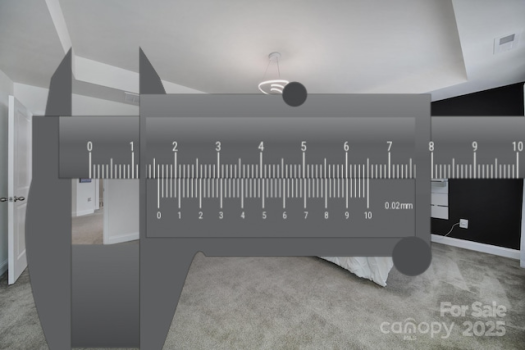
16.0; mm
